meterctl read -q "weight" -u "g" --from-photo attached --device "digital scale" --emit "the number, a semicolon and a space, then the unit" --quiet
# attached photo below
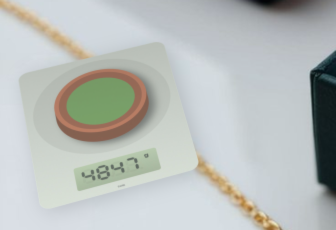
4847; g
